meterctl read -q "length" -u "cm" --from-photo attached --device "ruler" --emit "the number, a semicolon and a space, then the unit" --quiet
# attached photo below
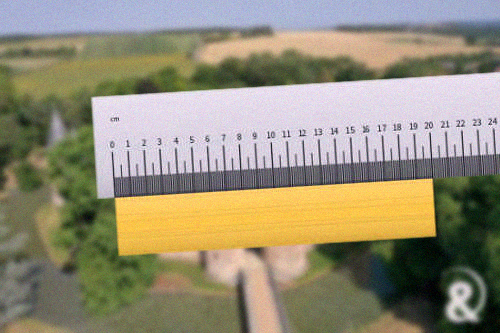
20; cm
